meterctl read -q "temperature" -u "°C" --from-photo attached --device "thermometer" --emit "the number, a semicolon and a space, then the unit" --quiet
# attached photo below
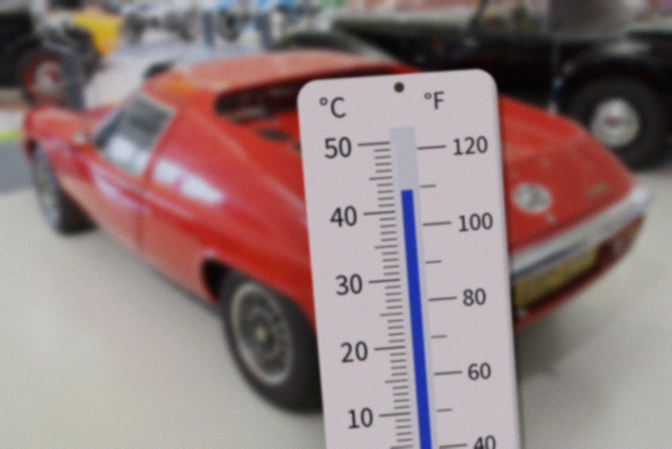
43; °C
